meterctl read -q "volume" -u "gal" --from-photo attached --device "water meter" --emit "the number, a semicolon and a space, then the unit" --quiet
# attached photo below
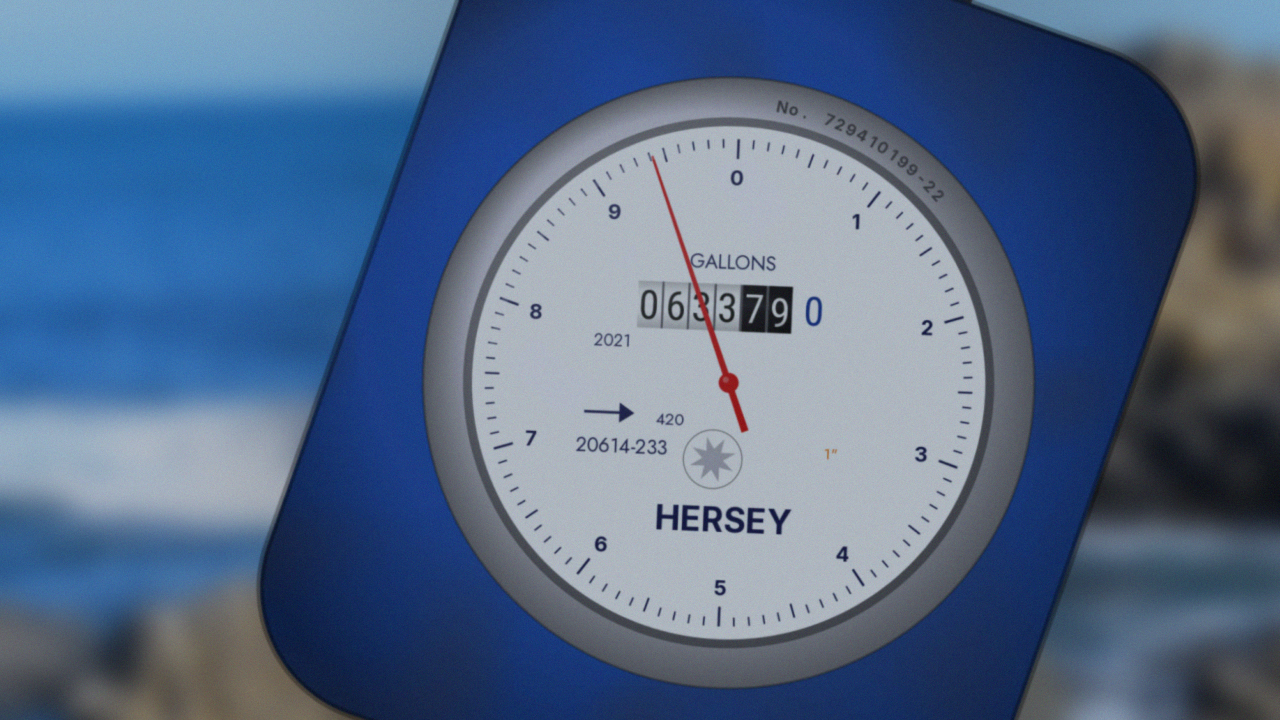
633789.4; gal
